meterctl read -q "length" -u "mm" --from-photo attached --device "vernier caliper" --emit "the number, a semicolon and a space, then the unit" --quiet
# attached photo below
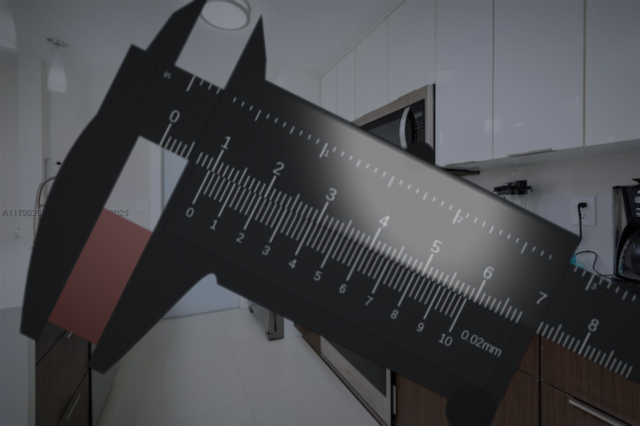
9.5; mm
